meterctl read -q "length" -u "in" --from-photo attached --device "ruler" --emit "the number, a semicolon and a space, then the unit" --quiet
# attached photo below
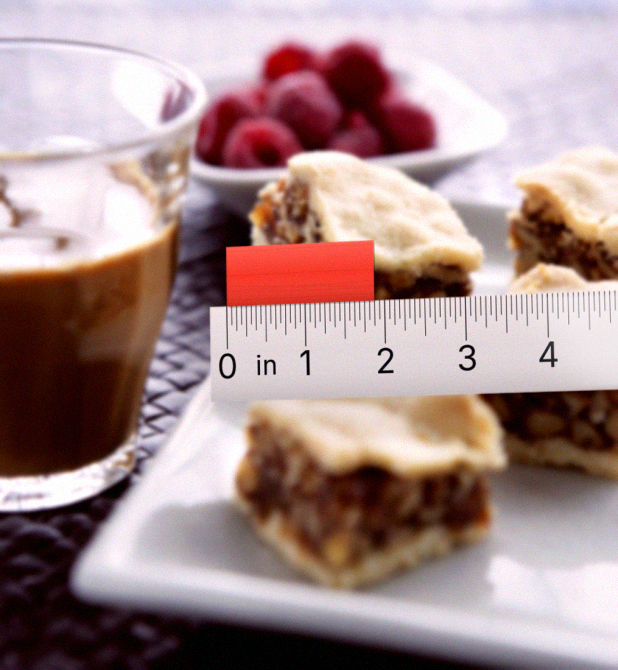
1.875; in
